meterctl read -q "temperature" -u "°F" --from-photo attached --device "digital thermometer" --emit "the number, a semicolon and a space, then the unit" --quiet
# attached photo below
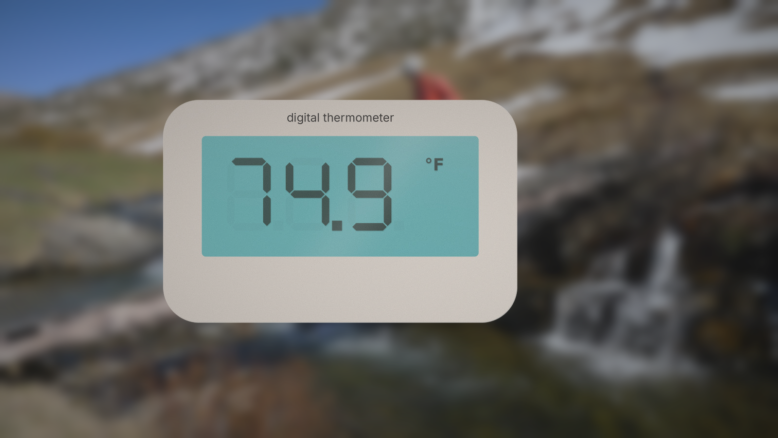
74.9; °F
